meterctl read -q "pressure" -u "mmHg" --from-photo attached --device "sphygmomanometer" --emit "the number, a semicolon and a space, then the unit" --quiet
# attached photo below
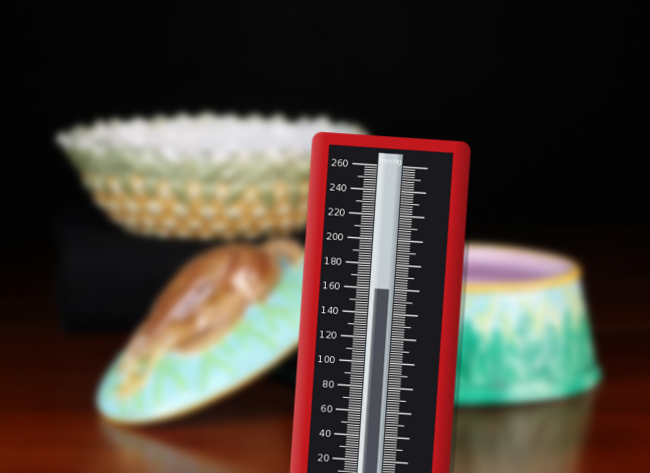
160; mmHg
